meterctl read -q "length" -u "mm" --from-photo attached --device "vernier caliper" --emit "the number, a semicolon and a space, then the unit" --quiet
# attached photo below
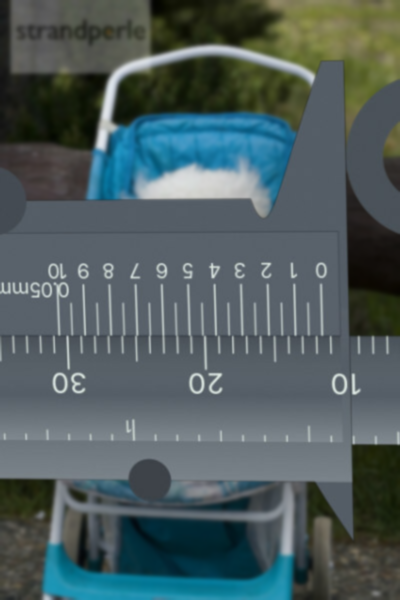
11.6; mm
